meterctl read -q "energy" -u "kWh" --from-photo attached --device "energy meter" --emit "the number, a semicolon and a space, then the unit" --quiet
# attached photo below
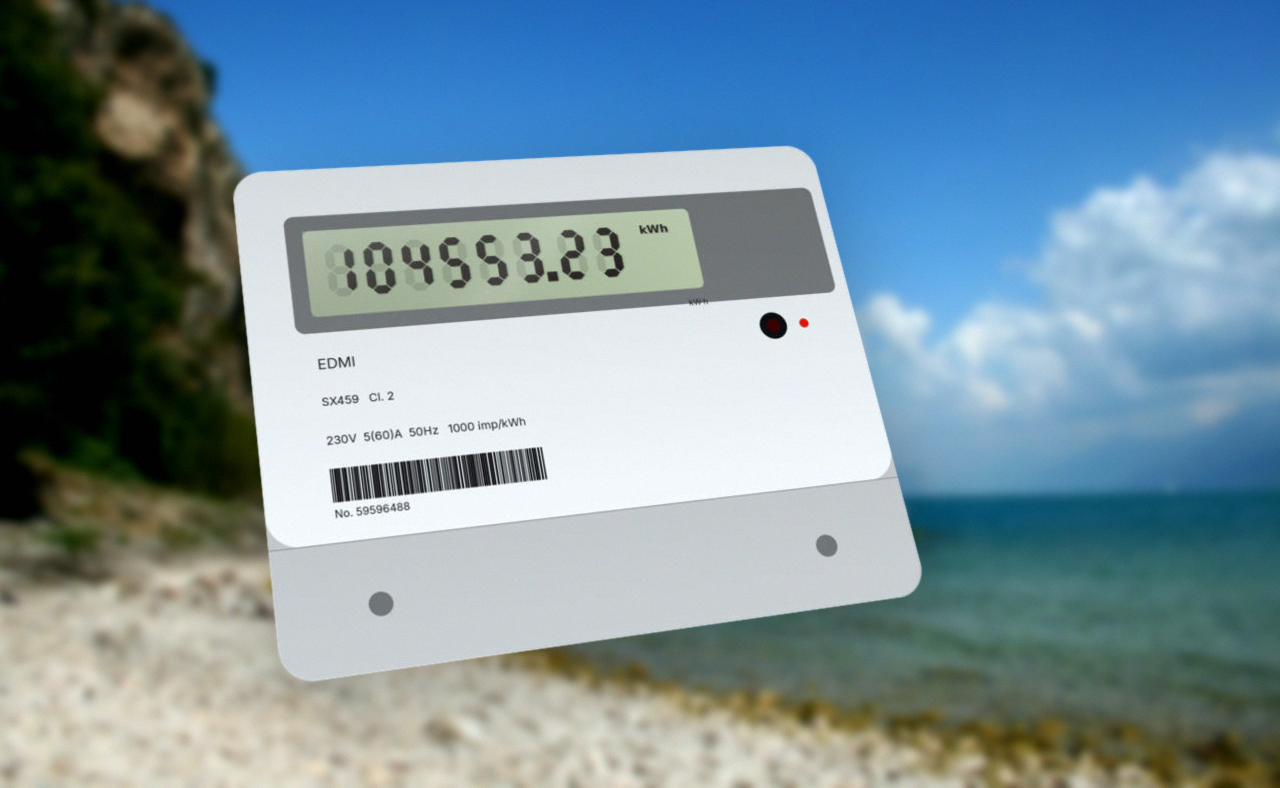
104553.23; kWh
